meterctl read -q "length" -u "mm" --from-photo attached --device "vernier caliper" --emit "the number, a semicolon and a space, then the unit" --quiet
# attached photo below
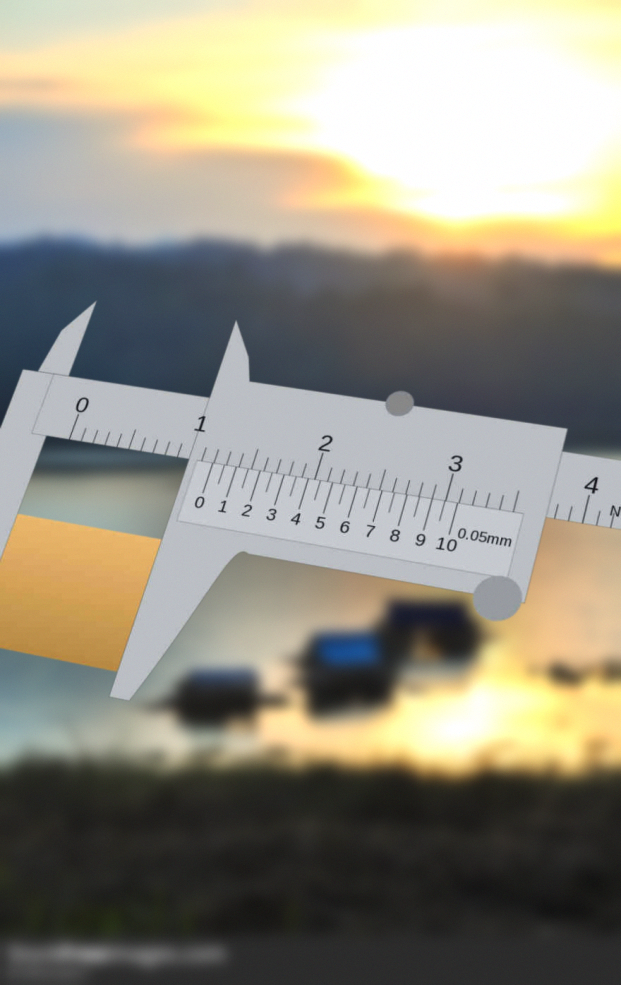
11.9; mm
